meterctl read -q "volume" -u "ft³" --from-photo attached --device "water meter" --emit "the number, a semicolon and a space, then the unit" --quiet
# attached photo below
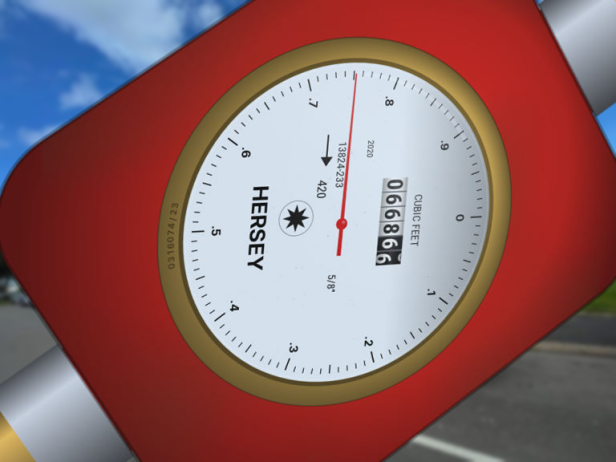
66865.75; ft³
